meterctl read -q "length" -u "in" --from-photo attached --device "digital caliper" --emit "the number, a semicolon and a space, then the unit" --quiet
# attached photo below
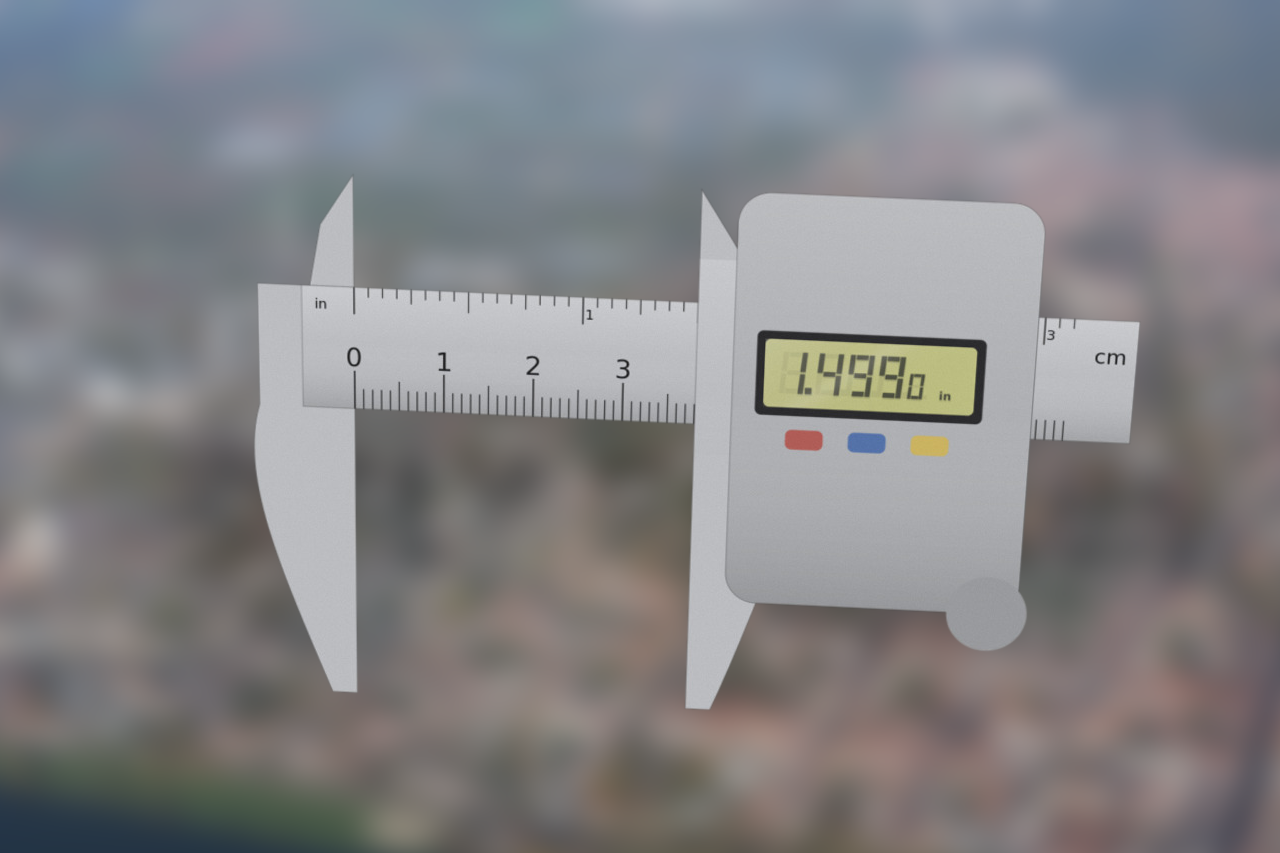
1.4990; in
